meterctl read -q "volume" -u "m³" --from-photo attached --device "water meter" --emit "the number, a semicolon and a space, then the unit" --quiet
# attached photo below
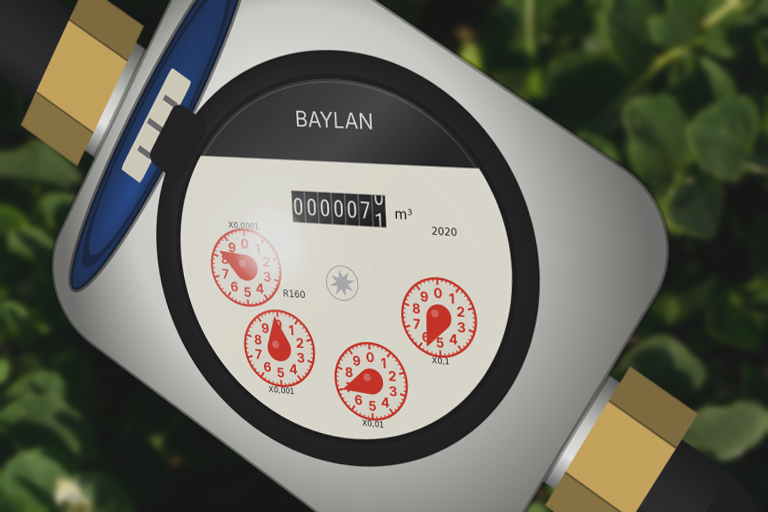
70.5698; m³
